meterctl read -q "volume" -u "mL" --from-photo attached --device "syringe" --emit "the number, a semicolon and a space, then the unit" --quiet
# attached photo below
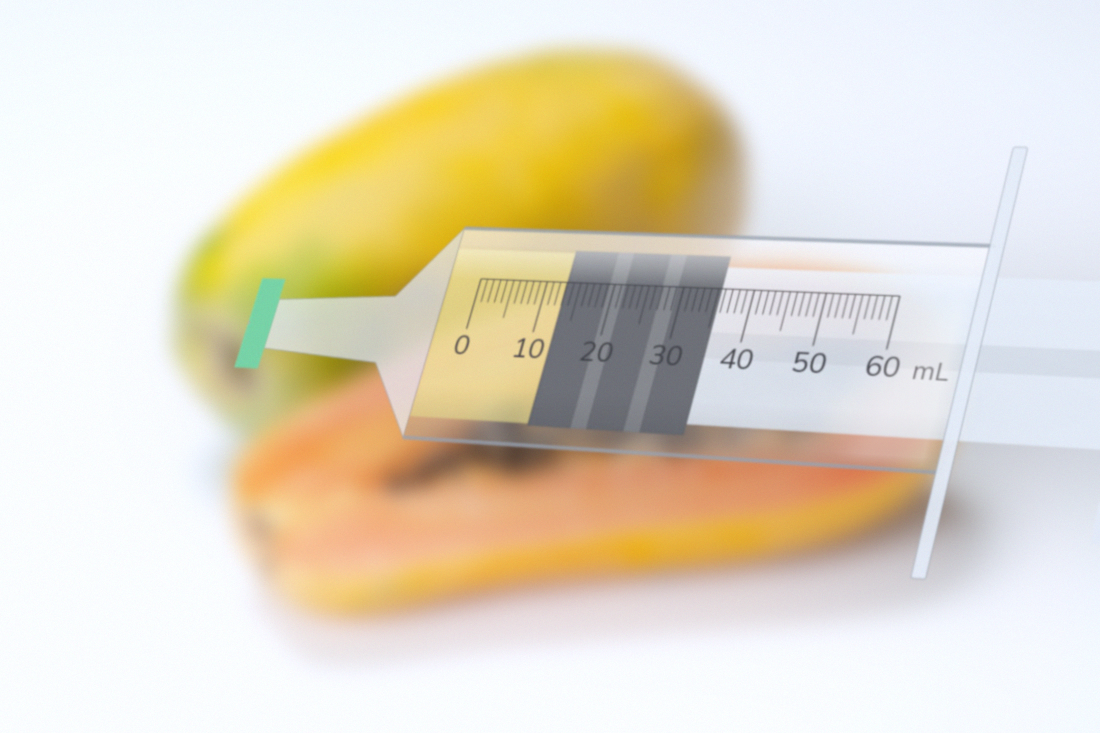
13; mL
